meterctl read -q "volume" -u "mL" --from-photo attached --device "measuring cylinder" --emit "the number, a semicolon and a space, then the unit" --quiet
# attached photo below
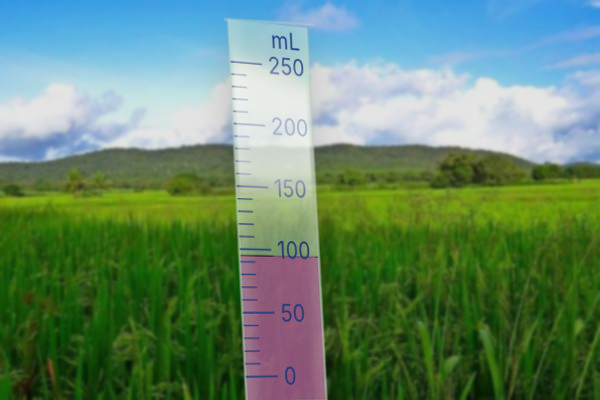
95; mL
